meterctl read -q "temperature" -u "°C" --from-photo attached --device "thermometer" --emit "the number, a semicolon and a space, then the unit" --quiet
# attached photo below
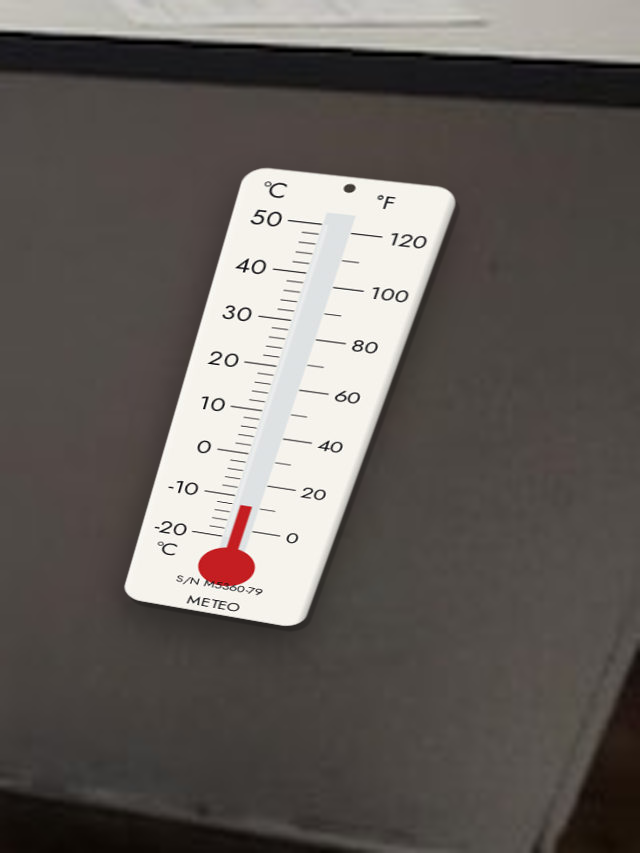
-12; °C
